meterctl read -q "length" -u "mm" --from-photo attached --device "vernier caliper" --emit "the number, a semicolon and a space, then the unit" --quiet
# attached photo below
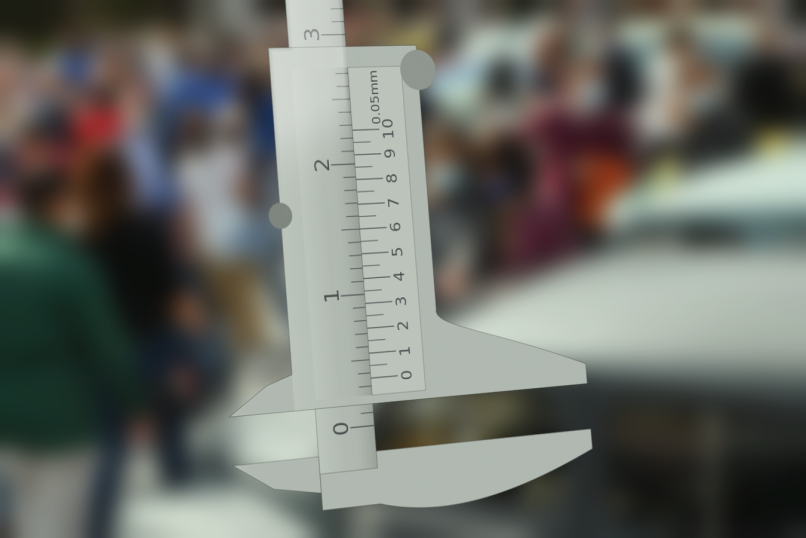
3.6; mm
